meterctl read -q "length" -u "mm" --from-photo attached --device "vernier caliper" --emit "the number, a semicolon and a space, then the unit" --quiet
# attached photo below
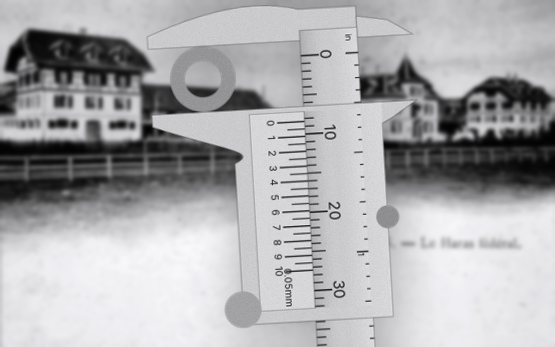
8.4; mm
